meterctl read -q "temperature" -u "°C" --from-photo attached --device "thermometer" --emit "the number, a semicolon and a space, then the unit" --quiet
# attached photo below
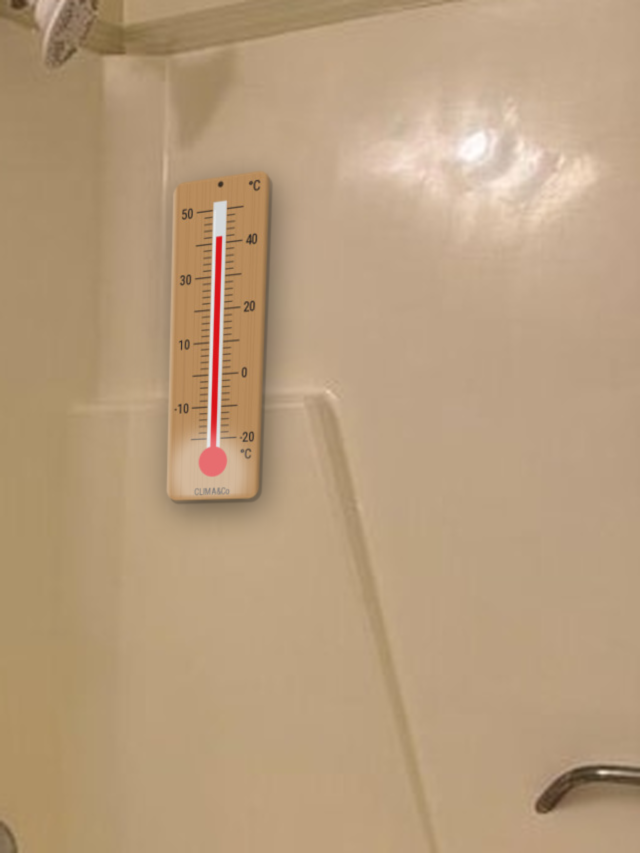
42; °C
